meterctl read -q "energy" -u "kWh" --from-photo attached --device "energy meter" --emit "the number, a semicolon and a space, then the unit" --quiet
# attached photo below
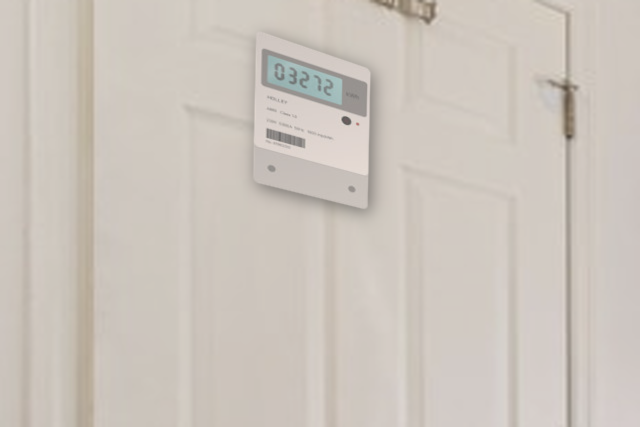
3272; kWh
